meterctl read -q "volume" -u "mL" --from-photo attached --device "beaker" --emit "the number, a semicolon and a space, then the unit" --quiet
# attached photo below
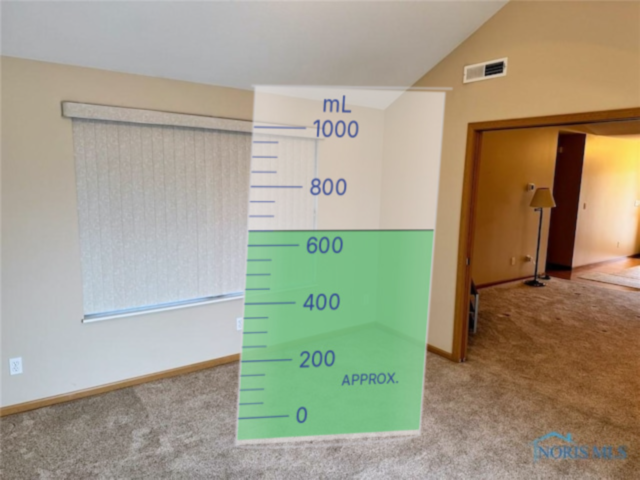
650; mL
